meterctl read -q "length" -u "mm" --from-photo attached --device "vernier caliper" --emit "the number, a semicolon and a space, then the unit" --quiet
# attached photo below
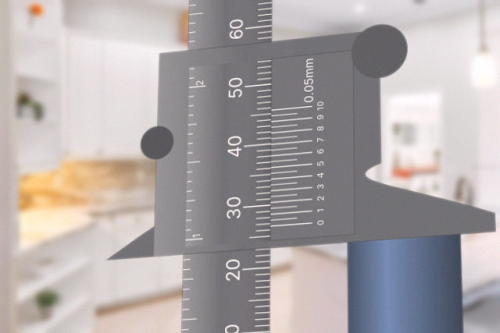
26.6; mm
